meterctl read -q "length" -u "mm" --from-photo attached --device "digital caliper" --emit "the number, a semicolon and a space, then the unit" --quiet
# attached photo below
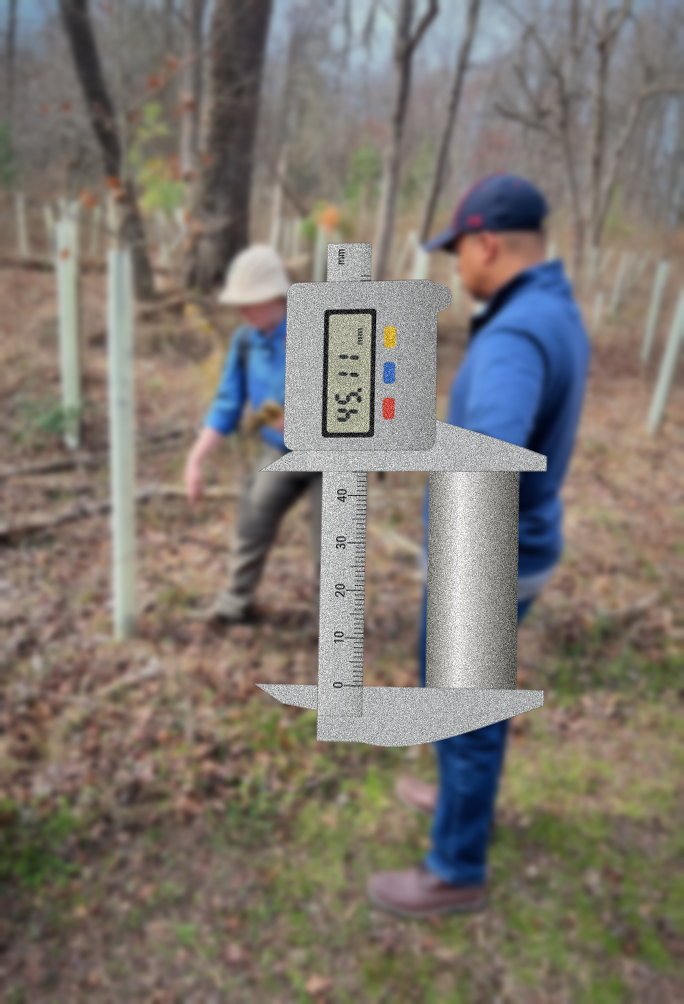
45.11; mm
